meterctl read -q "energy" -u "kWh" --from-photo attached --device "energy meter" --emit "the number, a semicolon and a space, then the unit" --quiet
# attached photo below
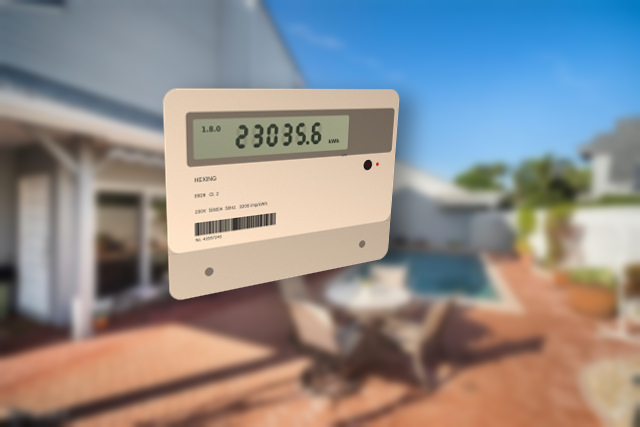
23035.6; kWh
